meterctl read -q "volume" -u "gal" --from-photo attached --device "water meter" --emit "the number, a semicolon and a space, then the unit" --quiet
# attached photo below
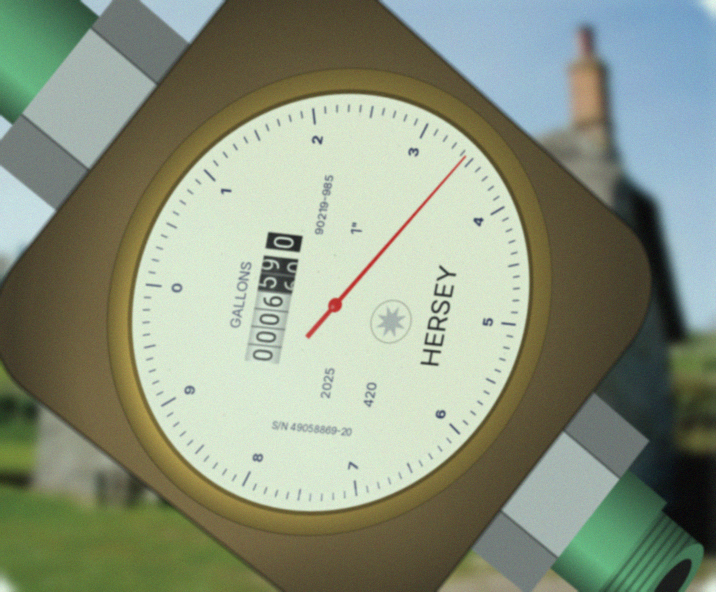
6593.4; gal
